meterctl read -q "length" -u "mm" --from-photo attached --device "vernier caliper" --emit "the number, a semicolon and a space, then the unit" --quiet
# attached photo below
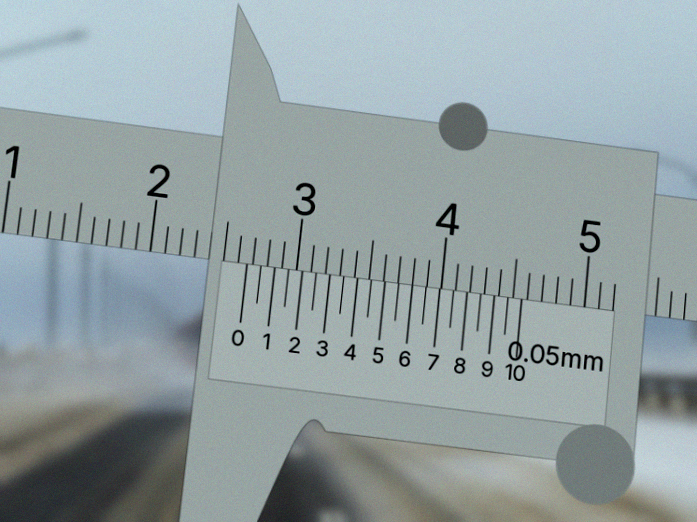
26.6; mm
